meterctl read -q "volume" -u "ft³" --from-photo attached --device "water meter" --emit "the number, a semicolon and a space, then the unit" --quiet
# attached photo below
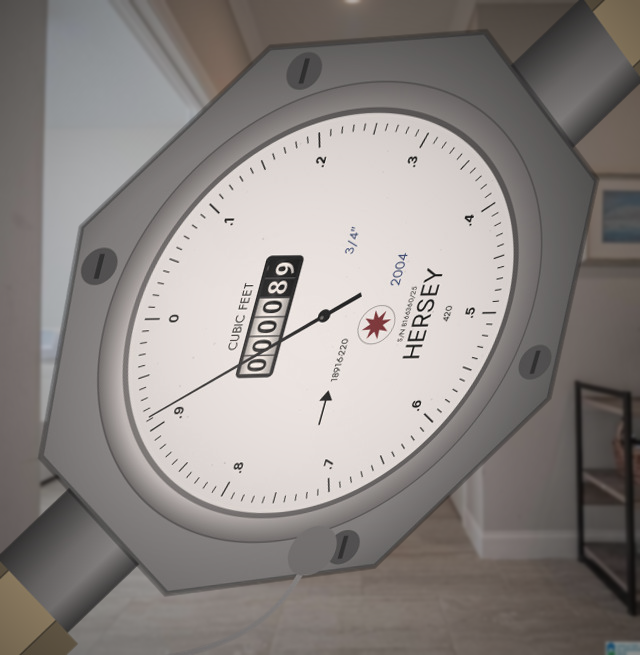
88.91; ft³
